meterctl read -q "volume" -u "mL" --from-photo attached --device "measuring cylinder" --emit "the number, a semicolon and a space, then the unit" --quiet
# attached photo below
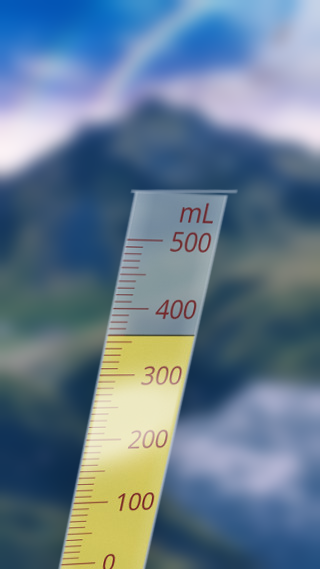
360; mL
